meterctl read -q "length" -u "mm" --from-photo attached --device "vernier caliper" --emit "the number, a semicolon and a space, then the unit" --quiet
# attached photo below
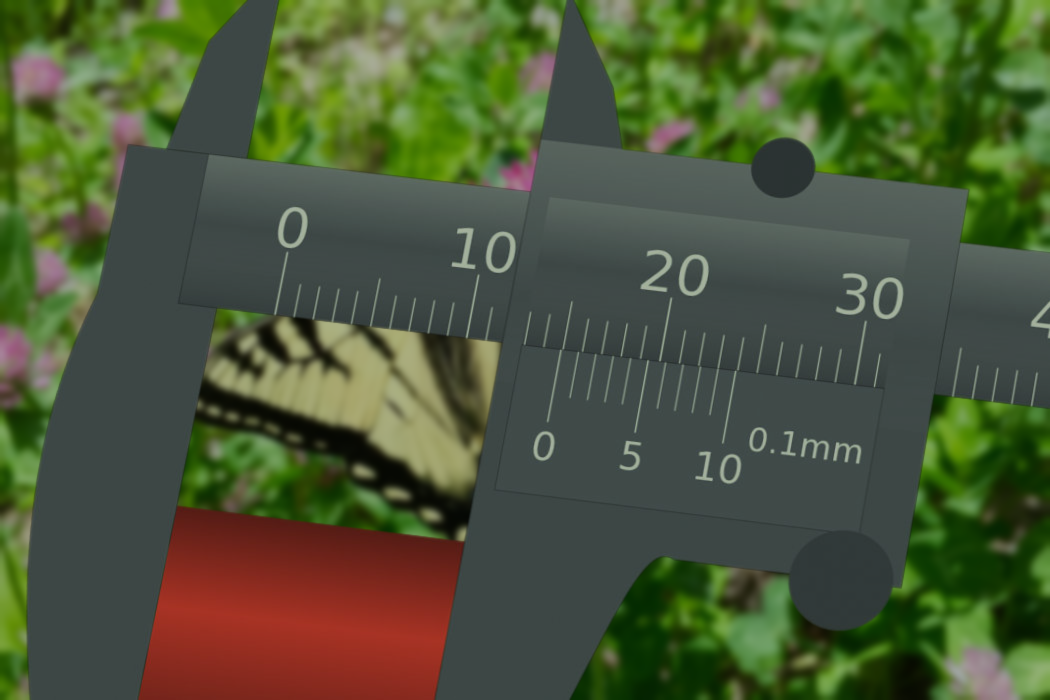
14.9; mm
